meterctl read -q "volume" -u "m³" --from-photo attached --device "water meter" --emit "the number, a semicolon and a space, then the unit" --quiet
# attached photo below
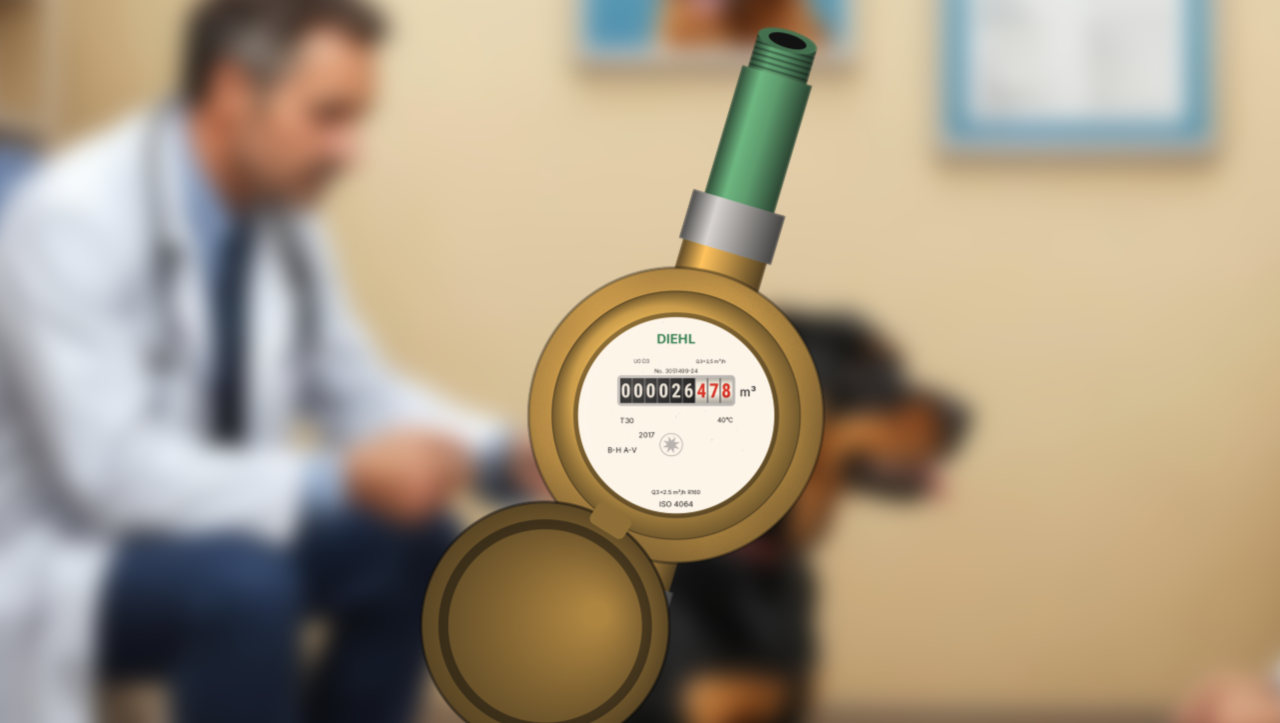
26.478; m³
